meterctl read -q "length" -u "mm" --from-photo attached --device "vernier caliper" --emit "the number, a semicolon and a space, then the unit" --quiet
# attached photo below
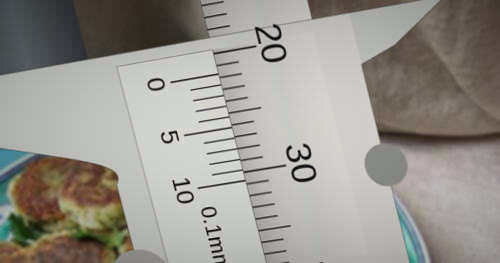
21.7; mm
